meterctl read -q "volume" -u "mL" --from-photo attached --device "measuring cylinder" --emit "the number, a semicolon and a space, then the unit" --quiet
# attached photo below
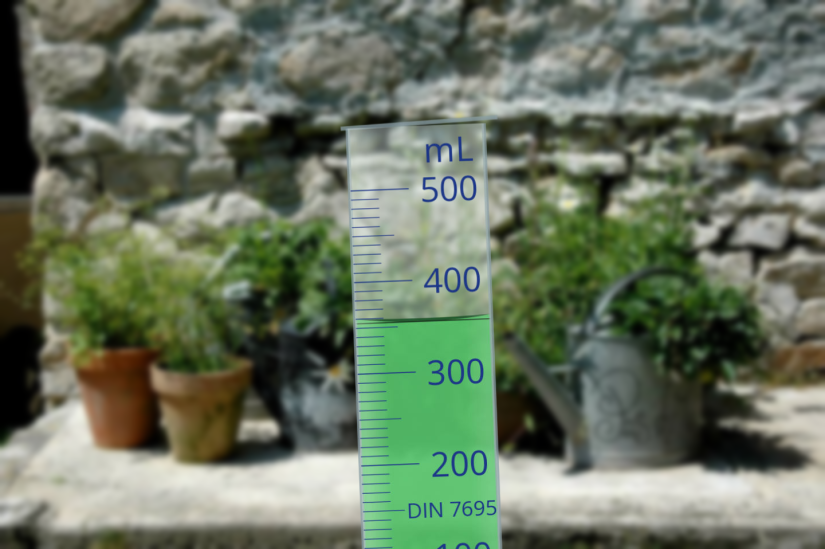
355; mL
